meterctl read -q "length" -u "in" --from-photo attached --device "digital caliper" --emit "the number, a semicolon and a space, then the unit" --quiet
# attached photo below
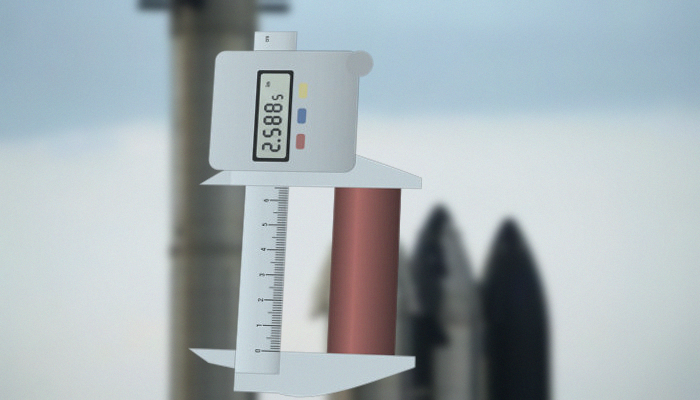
2.5885; in
